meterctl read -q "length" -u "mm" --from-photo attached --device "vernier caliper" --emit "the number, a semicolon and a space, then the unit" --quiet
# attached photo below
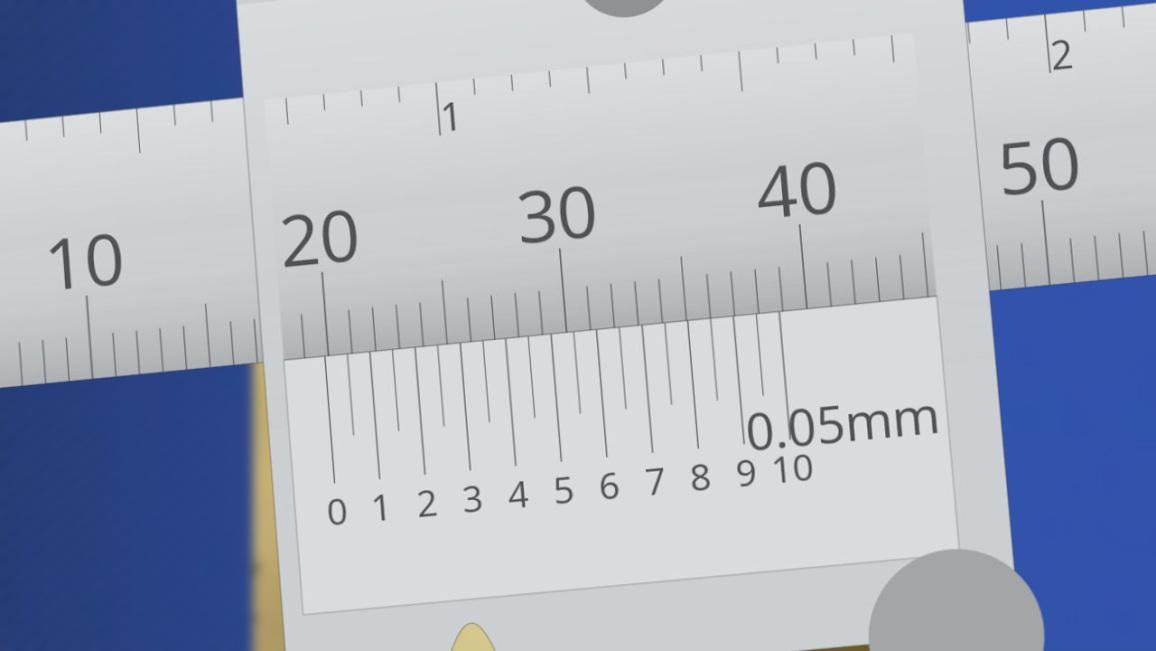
19.85; mm
